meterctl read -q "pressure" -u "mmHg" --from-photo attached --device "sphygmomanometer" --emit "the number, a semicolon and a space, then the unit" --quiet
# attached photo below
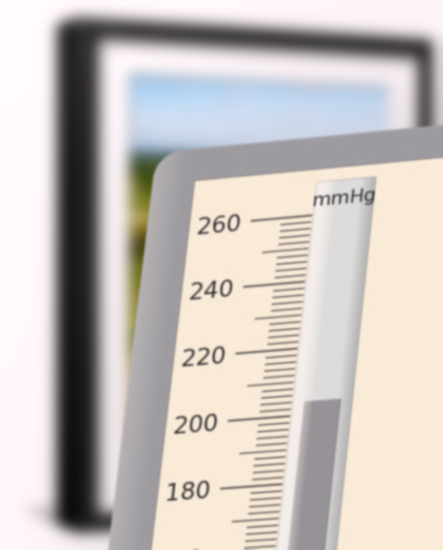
204; mmHg
